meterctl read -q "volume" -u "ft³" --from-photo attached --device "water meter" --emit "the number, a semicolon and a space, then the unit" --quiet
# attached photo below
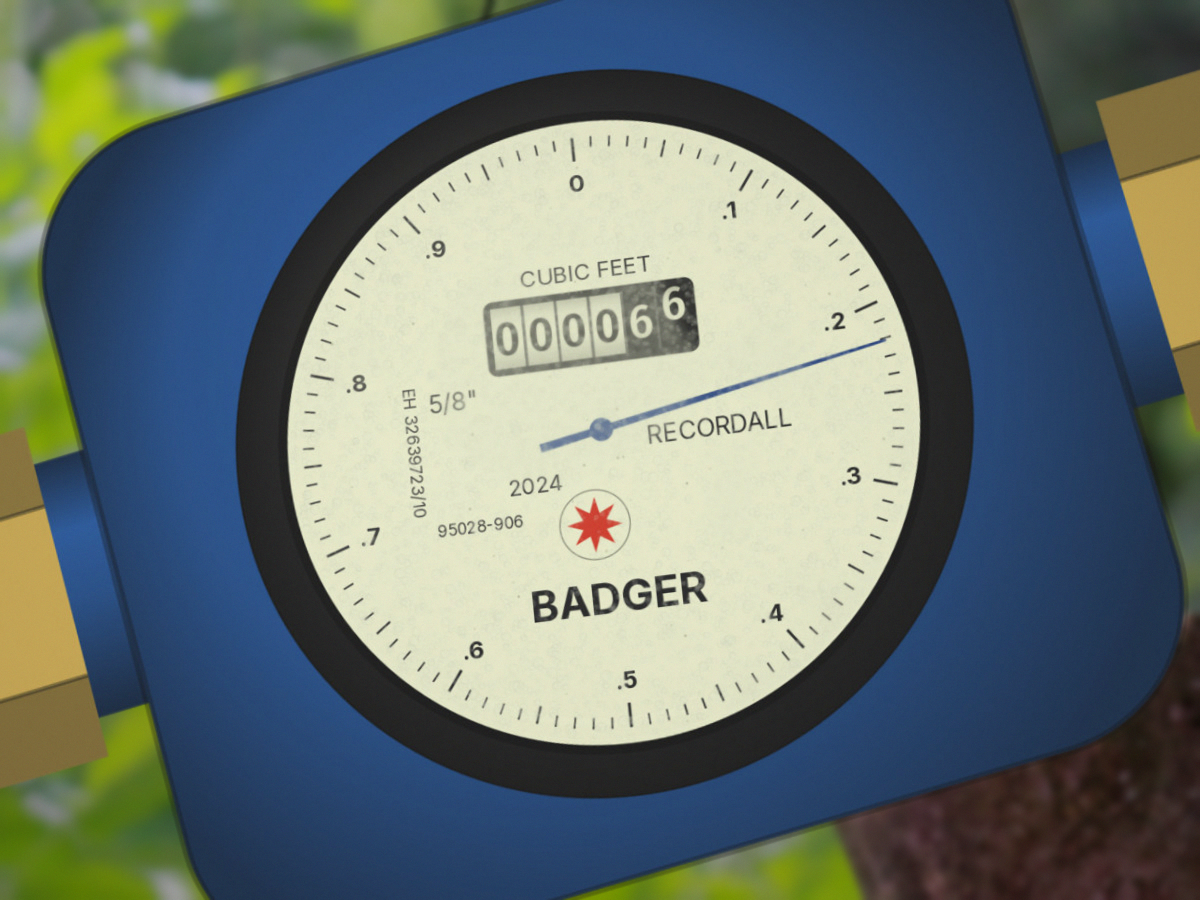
66.22; ft³
